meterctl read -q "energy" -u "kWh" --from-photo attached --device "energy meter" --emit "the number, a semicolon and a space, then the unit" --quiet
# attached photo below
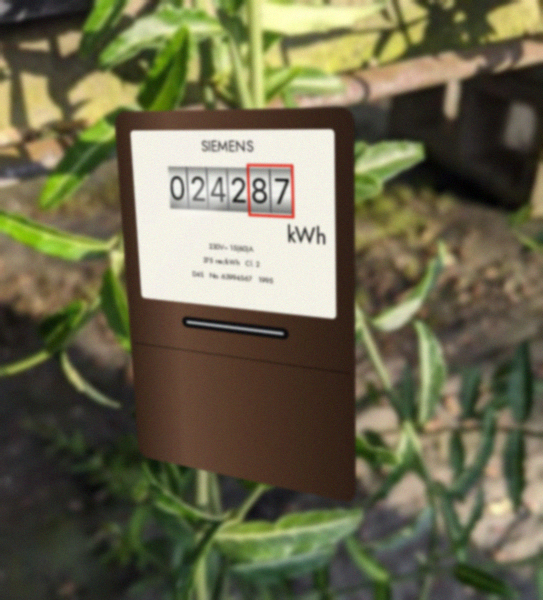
242.87; kWh
